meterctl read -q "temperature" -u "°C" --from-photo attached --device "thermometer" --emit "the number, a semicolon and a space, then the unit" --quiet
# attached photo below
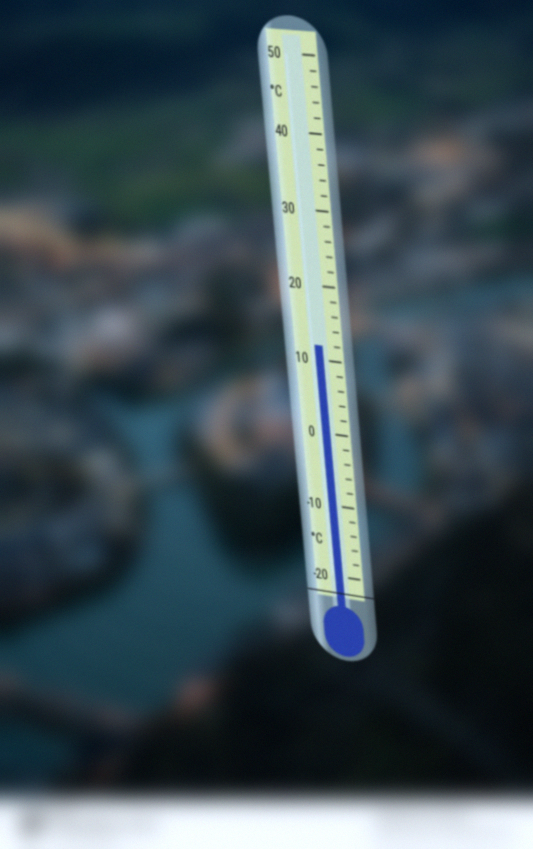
12; °C
